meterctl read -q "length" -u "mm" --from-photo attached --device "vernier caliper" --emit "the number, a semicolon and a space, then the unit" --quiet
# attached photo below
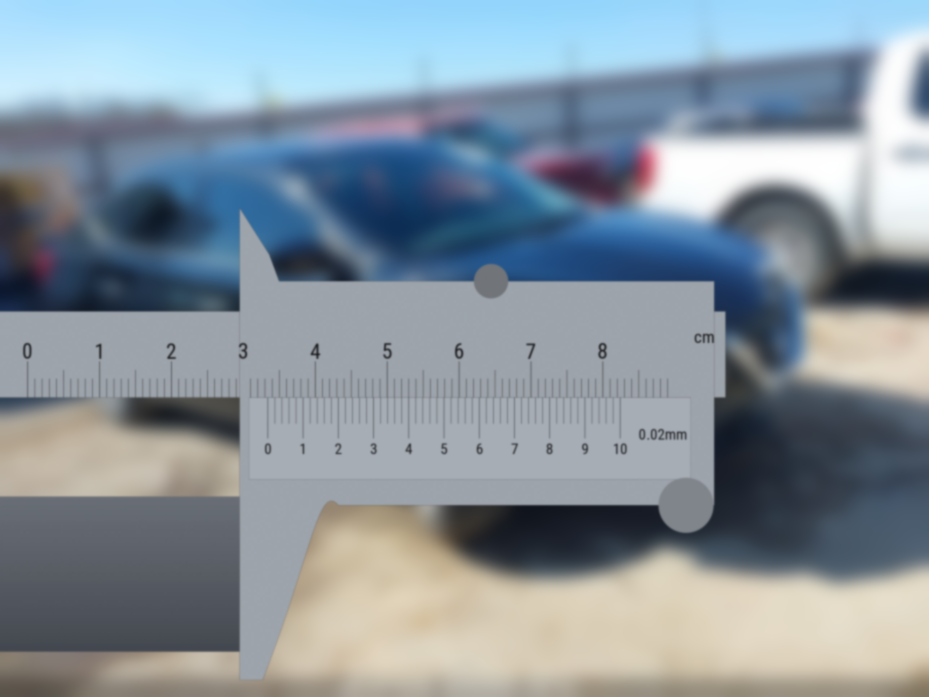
33.4; mm
